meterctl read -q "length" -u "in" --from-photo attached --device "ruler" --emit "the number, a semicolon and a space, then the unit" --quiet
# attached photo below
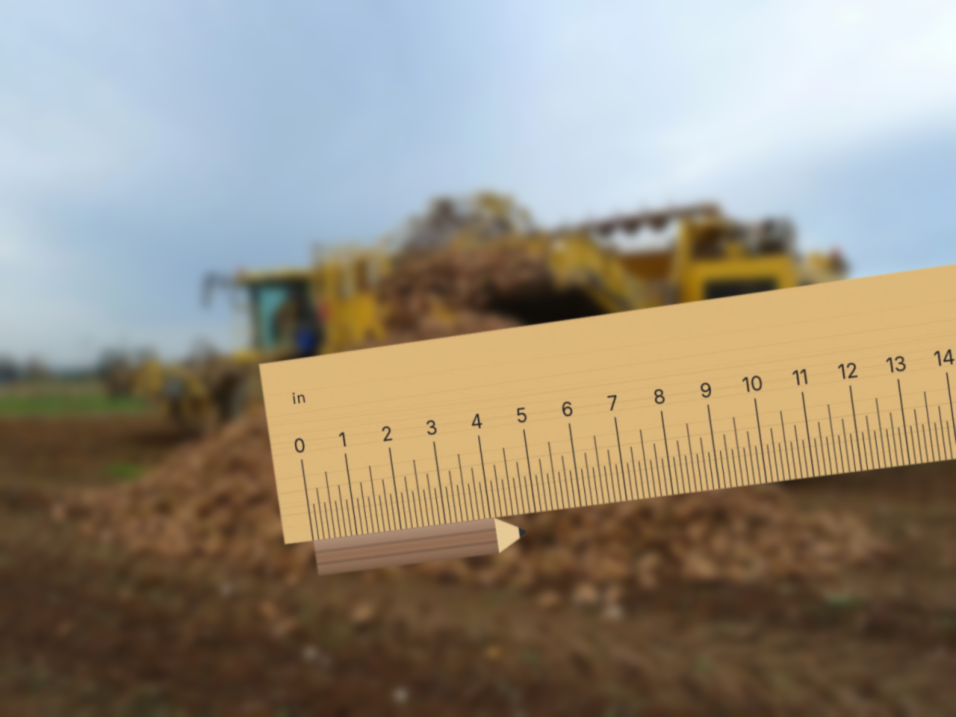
4.75; in
